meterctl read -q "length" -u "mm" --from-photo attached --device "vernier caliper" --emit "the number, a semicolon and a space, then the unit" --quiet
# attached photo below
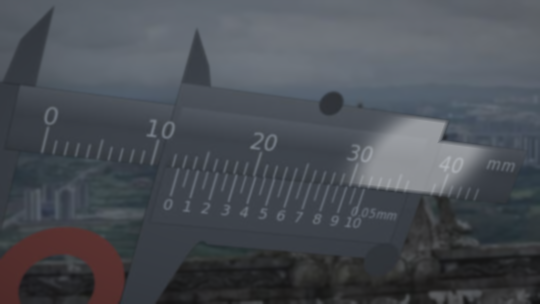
12.6; mm
